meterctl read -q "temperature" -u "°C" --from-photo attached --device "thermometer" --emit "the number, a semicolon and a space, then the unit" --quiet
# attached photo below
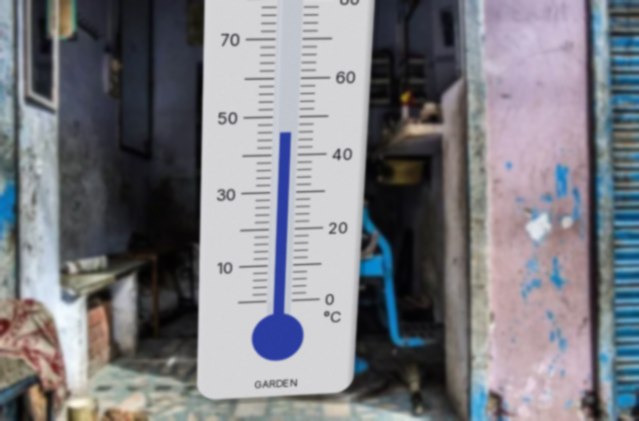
46; °C
